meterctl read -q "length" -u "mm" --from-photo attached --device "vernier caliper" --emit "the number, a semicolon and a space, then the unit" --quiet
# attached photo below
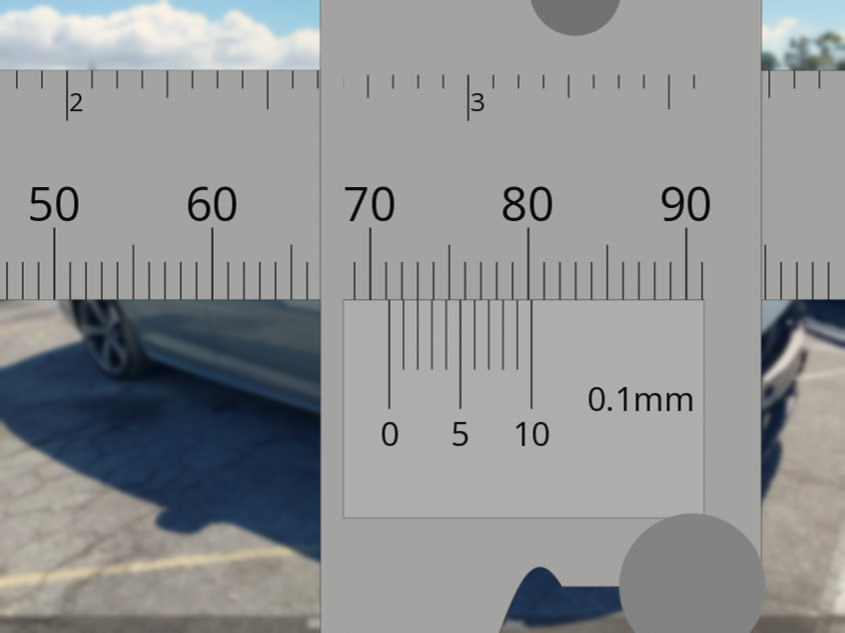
71.2; mm
